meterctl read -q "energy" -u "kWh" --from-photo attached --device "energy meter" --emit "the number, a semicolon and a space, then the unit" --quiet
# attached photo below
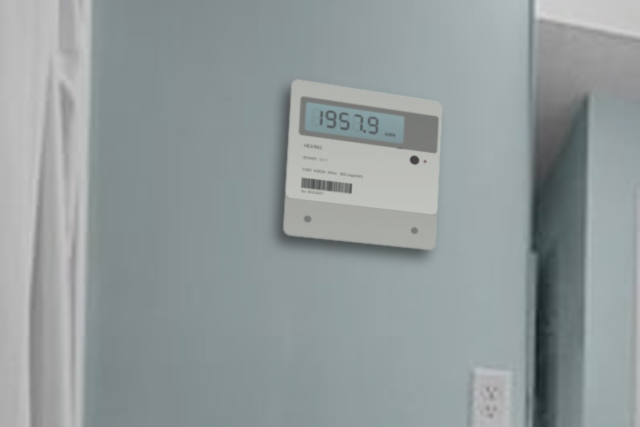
1957.9; kWh
